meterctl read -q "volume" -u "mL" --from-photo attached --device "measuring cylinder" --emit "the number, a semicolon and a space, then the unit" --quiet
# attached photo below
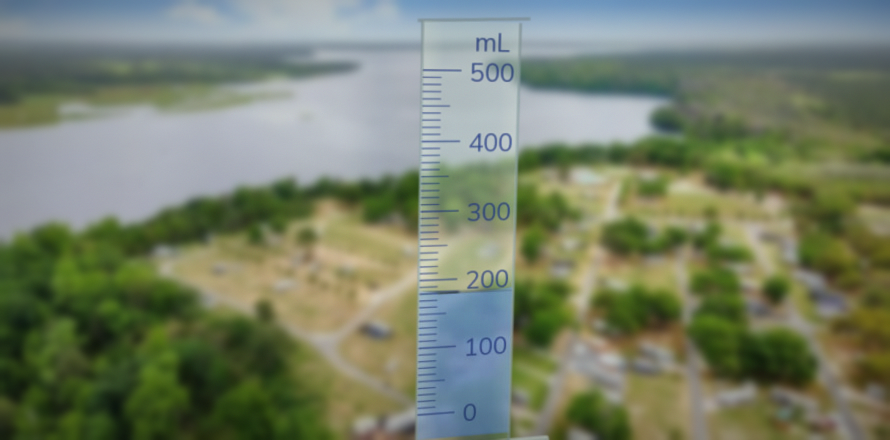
180; mL
